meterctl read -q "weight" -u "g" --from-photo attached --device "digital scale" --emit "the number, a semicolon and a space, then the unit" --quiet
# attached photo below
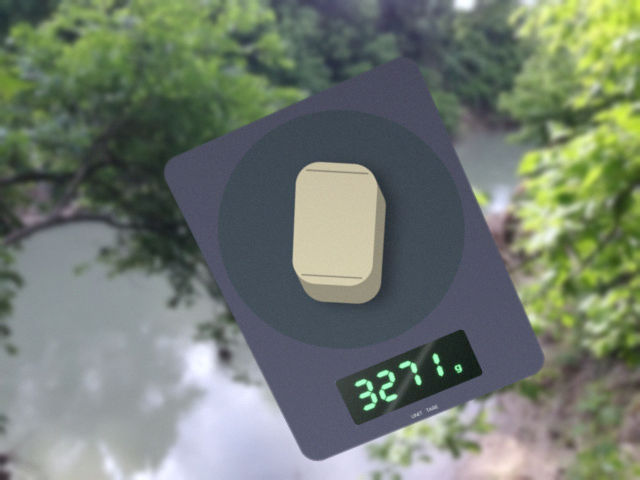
3271; g
